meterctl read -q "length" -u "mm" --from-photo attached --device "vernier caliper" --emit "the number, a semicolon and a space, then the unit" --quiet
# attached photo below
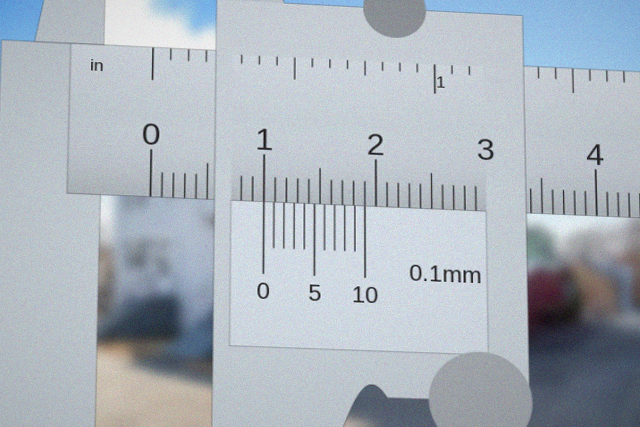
10.0; mm
